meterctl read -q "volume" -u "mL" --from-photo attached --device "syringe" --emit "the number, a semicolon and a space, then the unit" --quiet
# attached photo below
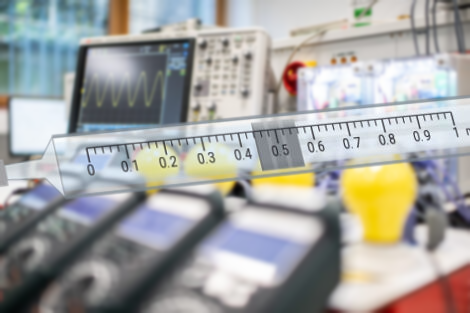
0.44; mL
